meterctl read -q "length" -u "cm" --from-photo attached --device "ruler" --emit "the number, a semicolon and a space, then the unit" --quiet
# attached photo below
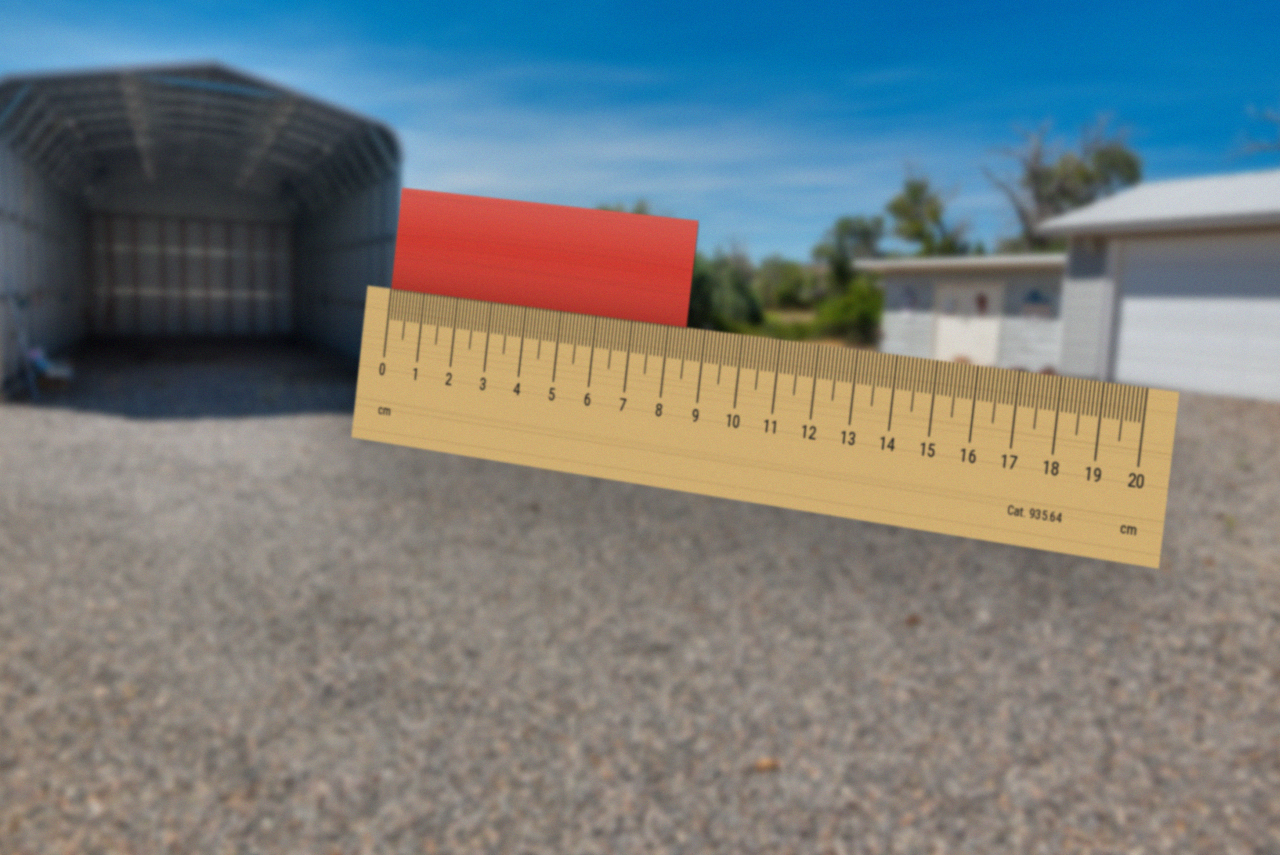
8.5; cm
